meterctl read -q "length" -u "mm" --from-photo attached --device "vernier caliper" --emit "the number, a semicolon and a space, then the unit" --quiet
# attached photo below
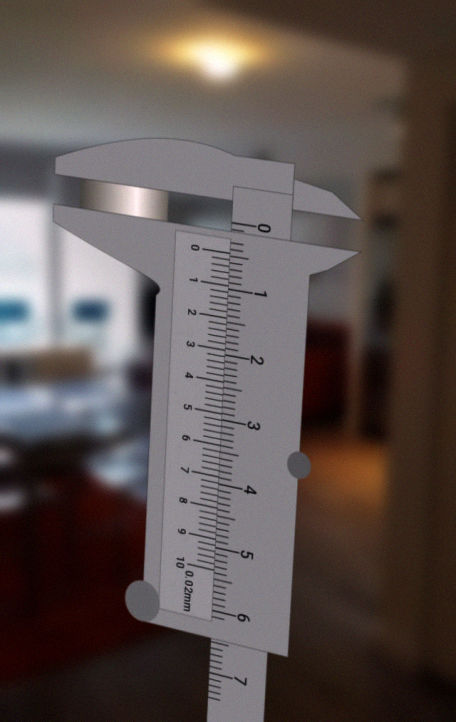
4.6; mm
